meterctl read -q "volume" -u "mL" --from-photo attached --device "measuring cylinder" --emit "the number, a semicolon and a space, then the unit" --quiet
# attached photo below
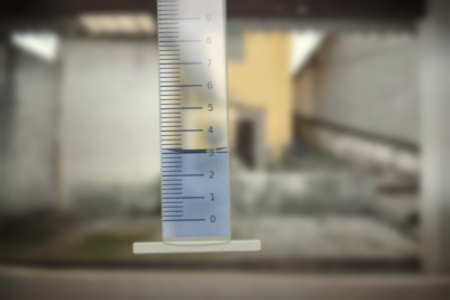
3; mL
